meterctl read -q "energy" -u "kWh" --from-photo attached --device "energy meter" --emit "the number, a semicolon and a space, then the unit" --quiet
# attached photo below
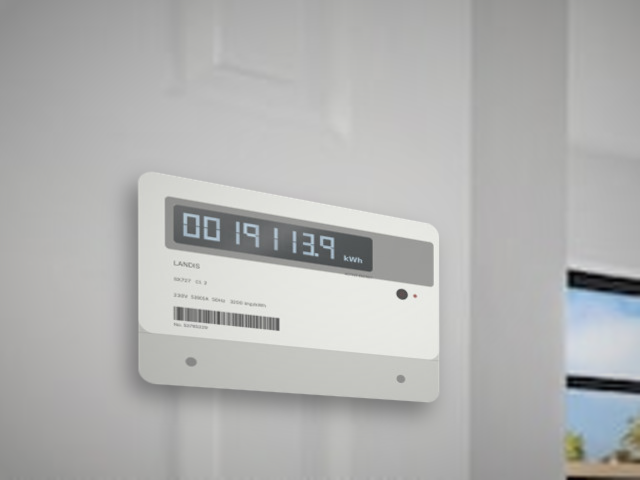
19113.9; kWh
